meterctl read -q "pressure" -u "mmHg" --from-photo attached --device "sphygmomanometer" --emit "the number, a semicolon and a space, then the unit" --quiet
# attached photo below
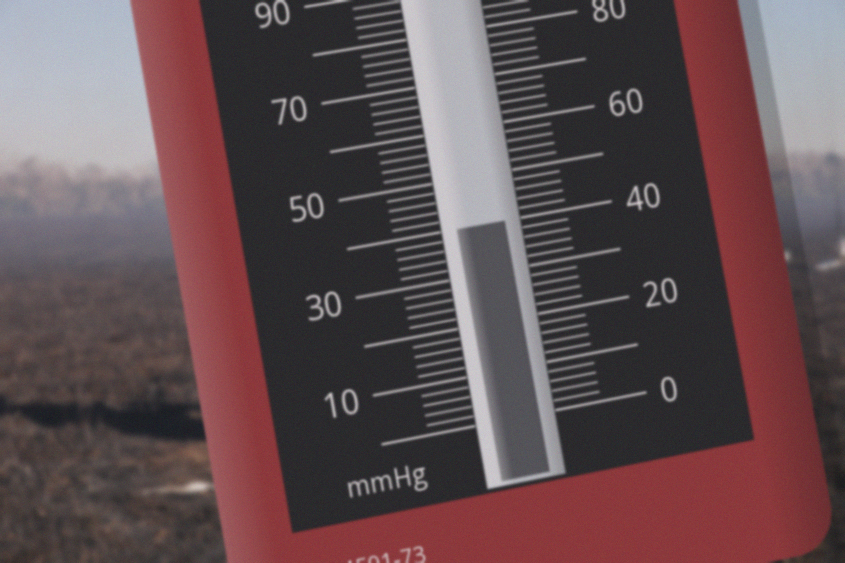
40; mmHg
